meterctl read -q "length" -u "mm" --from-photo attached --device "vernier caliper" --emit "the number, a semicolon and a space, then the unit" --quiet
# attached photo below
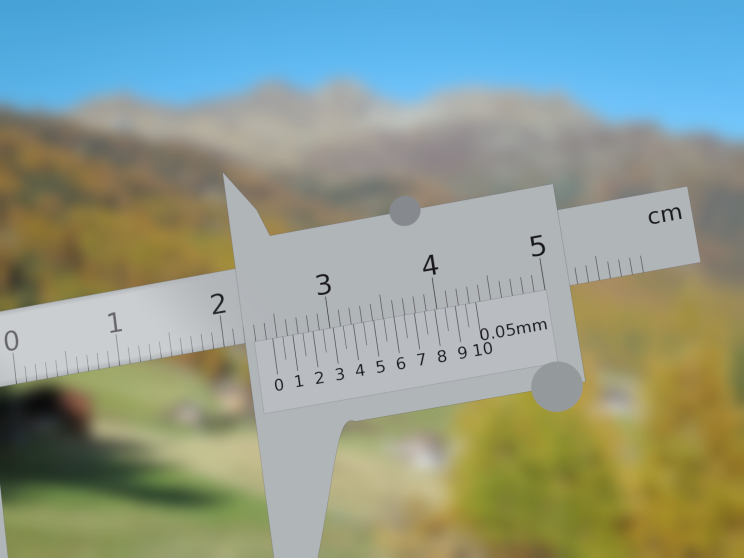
24.6; mm
